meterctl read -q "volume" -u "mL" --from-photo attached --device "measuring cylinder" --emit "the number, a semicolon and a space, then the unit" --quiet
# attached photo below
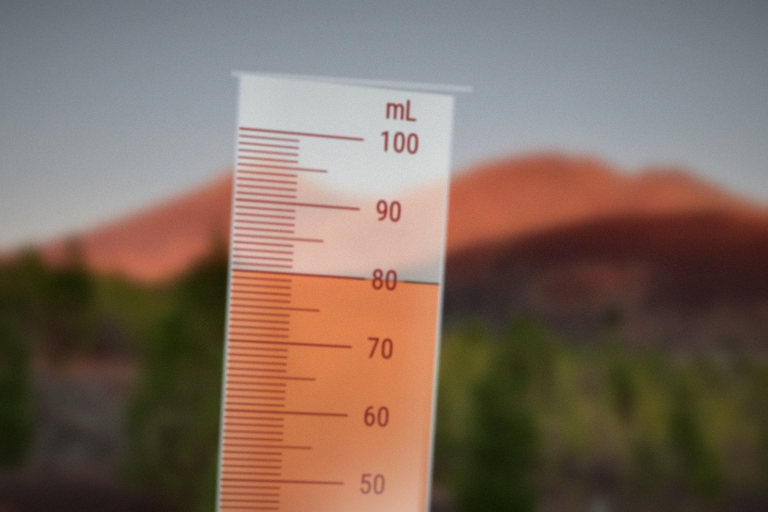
80; mL
